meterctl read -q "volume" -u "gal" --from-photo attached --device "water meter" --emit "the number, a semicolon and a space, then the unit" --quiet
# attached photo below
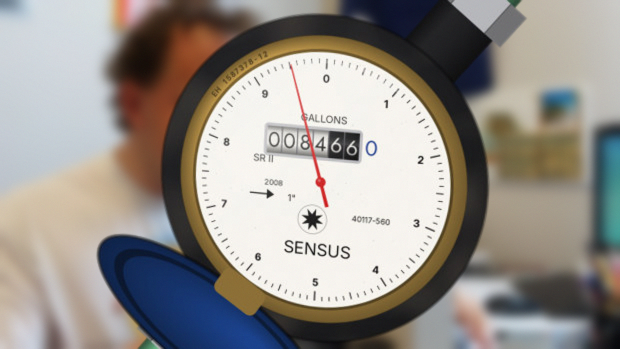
84659.5; gal
